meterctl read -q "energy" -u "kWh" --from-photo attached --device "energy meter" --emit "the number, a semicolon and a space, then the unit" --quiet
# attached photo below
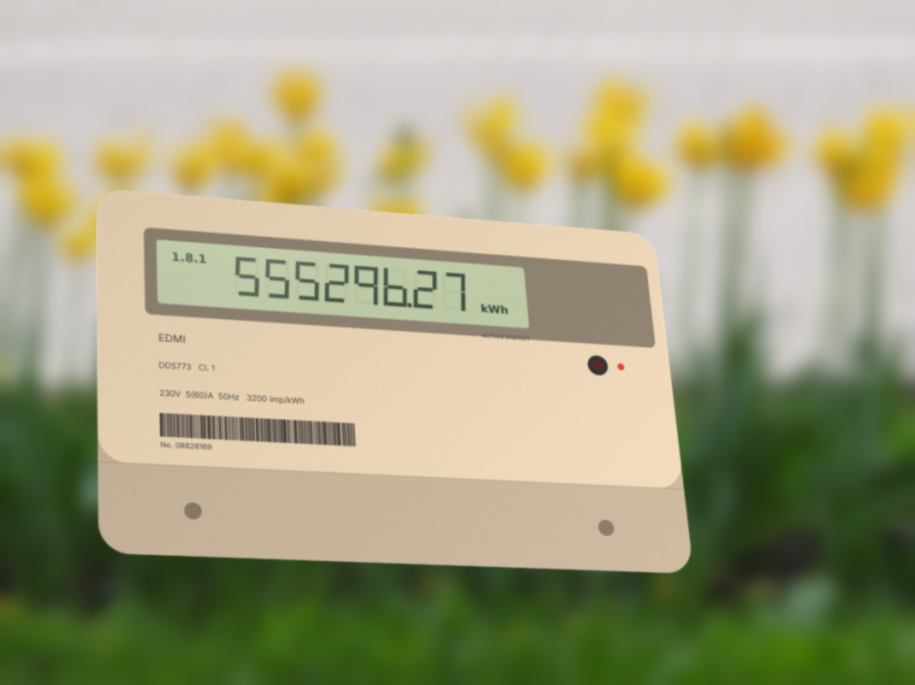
555296.27; kWh
